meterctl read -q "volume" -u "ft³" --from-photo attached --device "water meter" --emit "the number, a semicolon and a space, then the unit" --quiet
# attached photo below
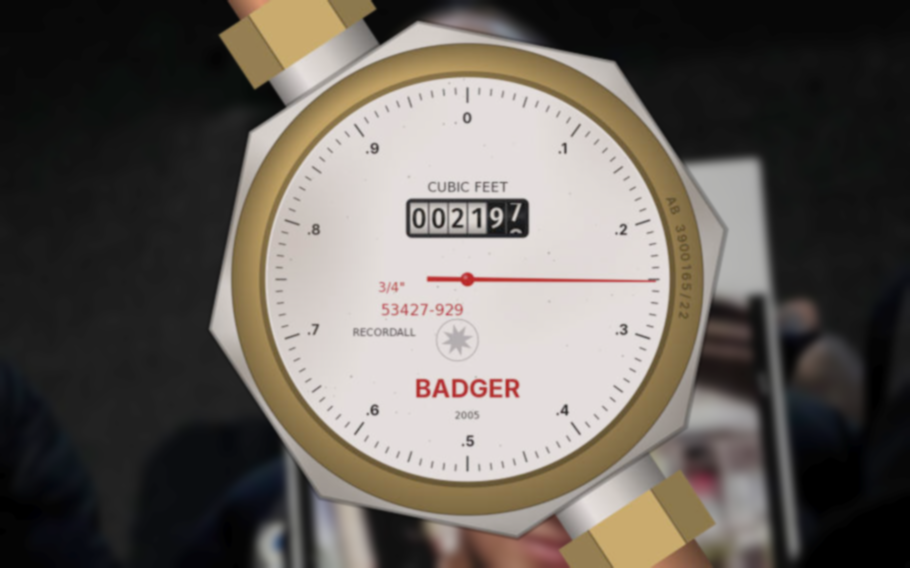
2197.25; ft³
